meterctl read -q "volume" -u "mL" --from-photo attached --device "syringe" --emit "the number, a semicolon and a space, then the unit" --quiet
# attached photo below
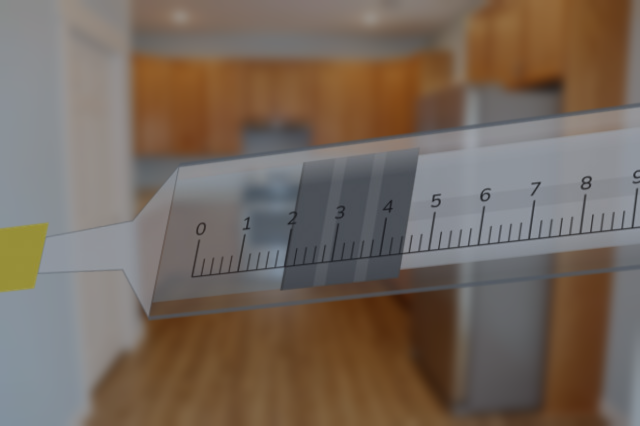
2; mL
